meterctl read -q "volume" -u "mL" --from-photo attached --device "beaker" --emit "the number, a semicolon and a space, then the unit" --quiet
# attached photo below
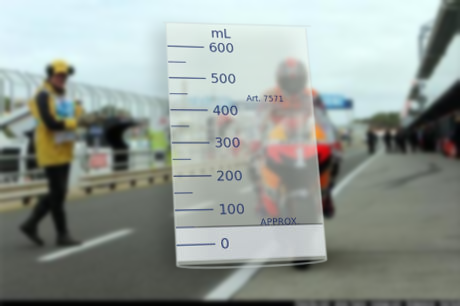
50; mL
